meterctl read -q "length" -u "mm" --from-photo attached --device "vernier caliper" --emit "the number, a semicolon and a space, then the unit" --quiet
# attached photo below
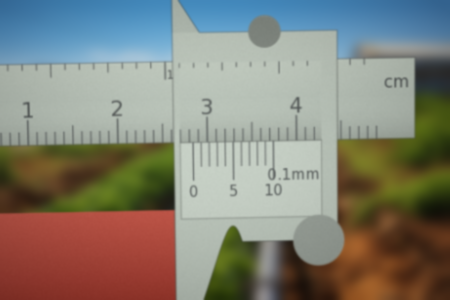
28.4; mm
